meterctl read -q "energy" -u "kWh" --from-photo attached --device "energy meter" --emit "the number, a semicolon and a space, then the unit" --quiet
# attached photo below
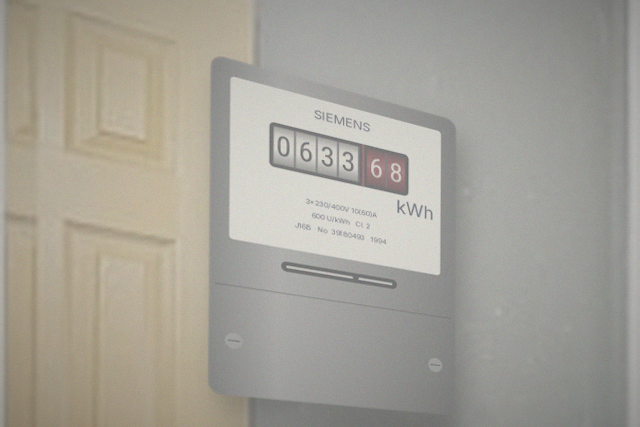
633.68; kWh
